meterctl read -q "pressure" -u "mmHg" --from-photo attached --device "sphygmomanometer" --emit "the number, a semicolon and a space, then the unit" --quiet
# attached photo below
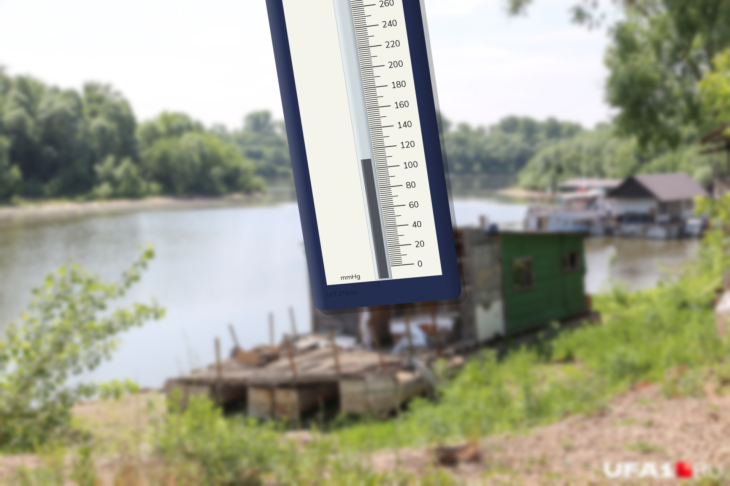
110; mmHg
